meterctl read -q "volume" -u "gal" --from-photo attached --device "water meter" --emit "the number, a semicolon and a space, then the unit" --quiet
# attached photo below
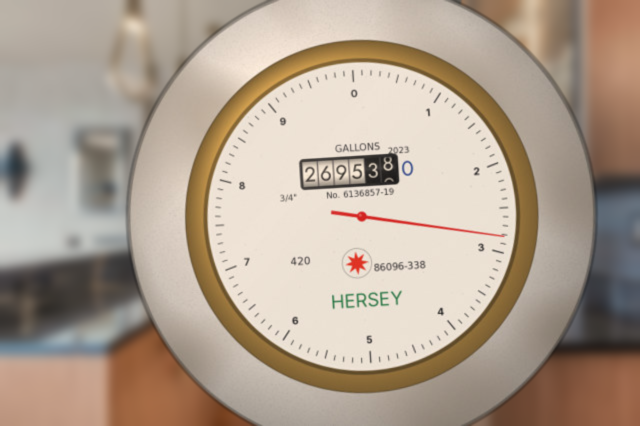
2695382.8; gal
